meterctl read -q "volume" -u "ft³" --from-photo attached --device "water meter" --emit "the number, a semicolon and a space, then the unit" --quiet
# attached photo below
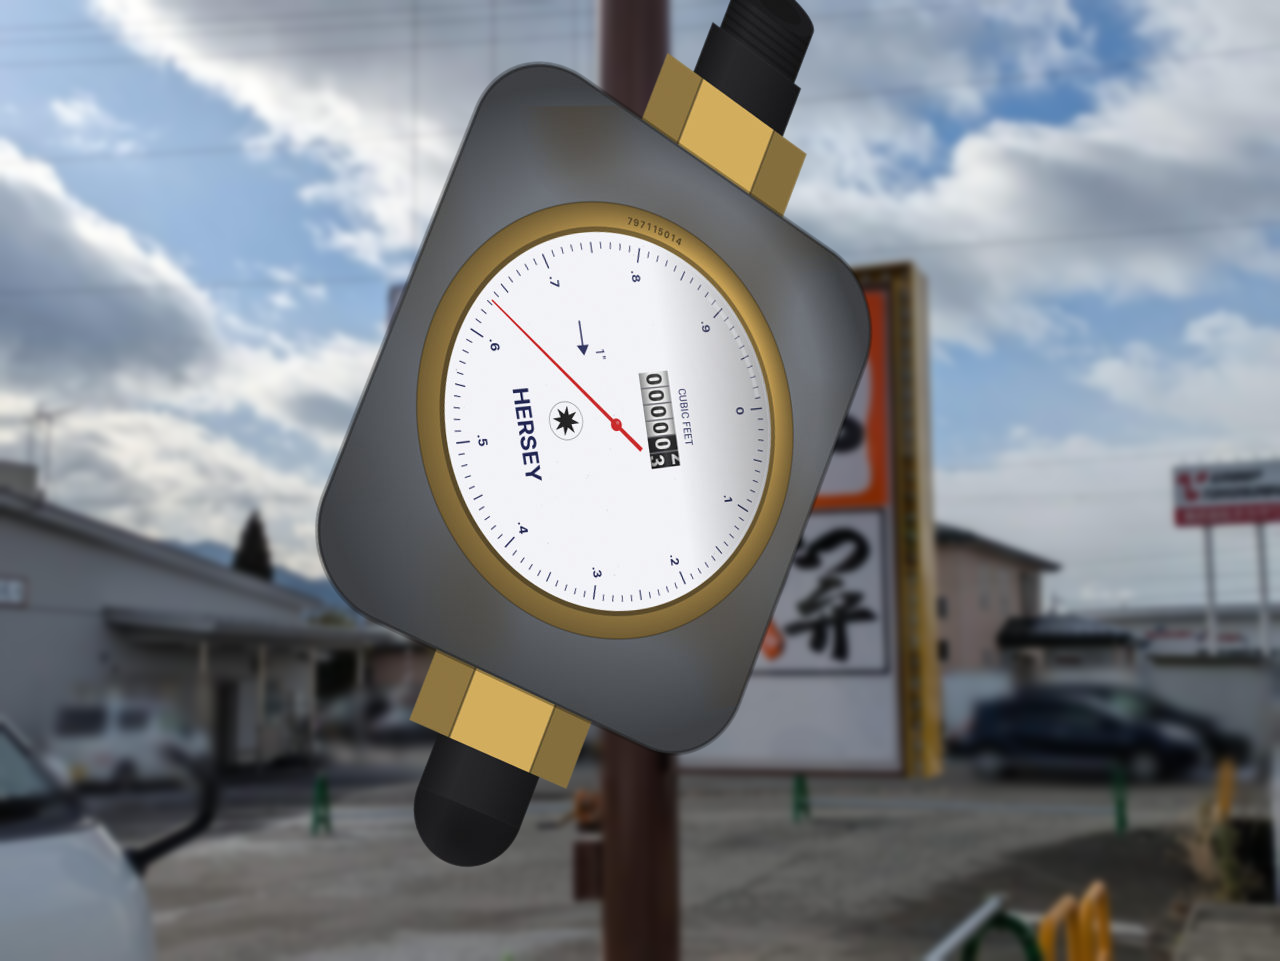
2.63; ft³
